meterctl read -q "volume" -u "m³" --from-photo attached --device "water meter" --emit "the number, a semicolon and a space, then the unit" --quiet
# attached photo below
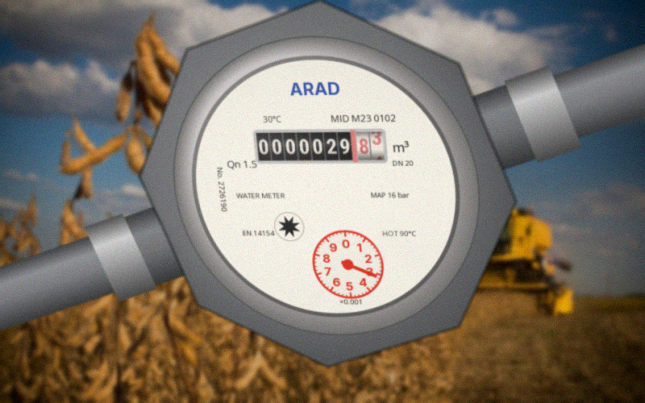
29.833; m³
